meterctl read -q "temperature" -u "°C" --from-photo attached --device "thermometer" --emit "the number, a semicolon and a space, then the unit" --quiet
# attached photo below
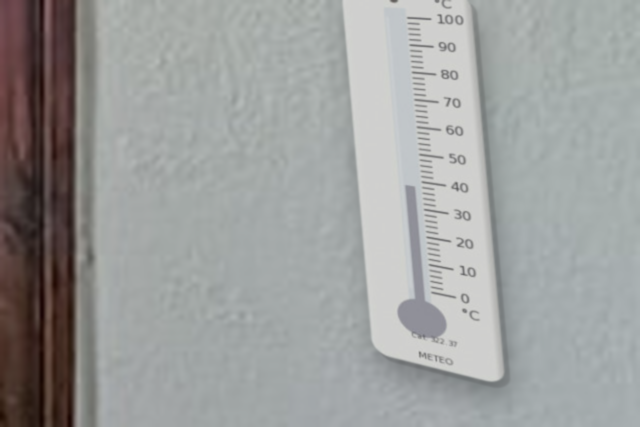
38; °C
